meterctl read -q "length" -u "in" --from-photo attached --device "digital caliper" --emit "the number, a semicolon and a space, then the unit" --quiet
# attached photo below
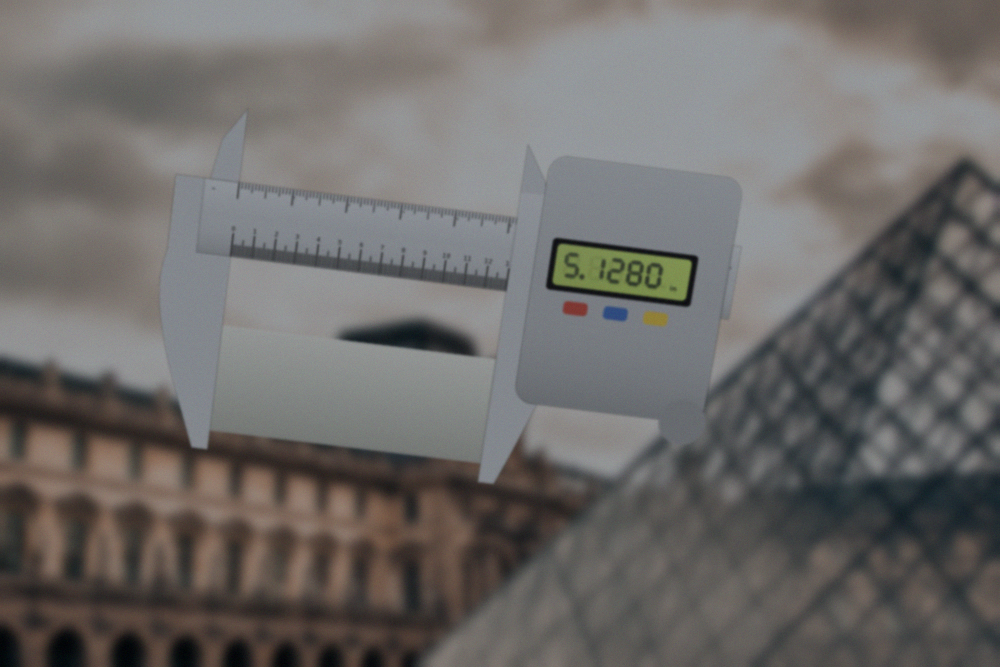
5.1280; in
